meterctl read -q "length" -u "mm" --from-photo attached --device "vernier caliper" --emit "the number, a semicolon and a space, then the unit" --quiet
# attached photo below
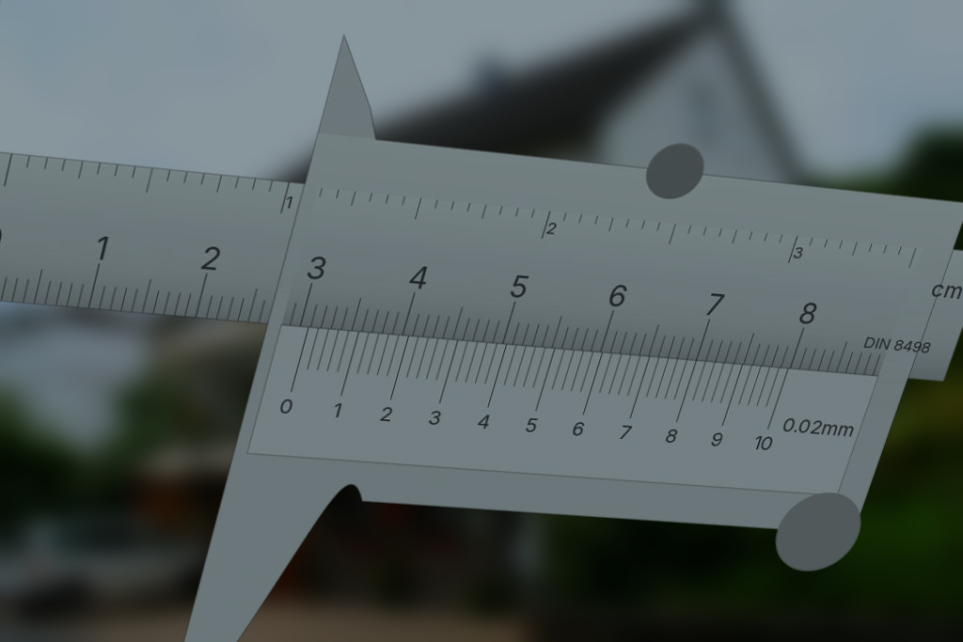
30.8; mm
